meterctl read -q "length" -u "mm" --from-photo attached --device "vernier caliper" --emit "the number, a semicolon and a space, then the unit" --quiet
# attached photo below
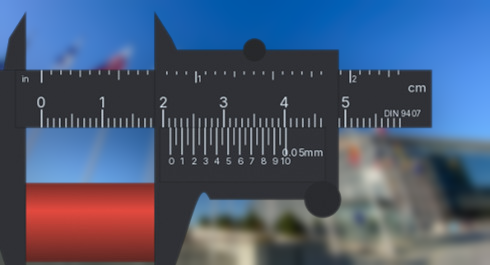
21.2; mm
